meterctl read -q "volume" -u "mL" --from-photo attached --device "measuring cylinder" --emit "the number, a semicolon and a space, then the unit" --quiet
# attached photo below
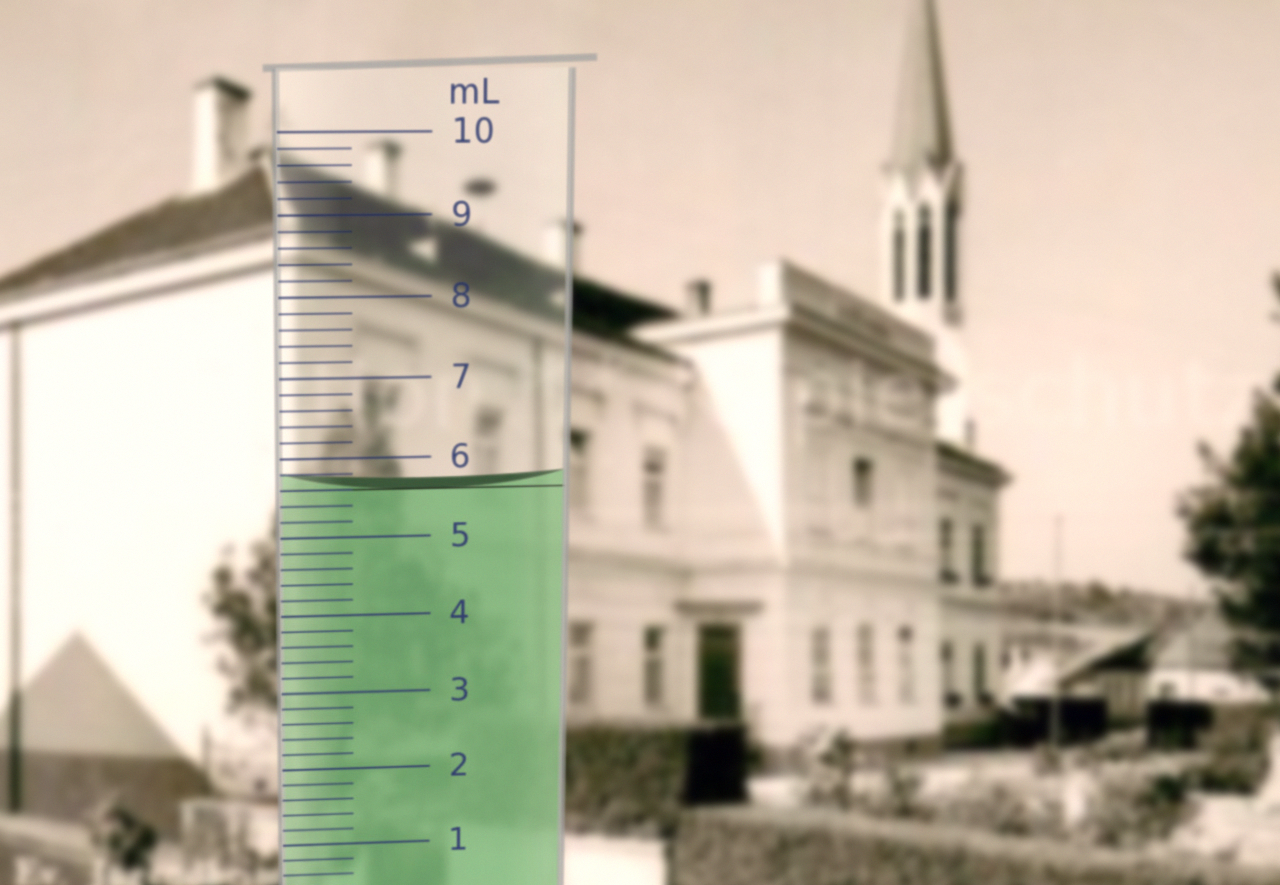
5.6; mL
